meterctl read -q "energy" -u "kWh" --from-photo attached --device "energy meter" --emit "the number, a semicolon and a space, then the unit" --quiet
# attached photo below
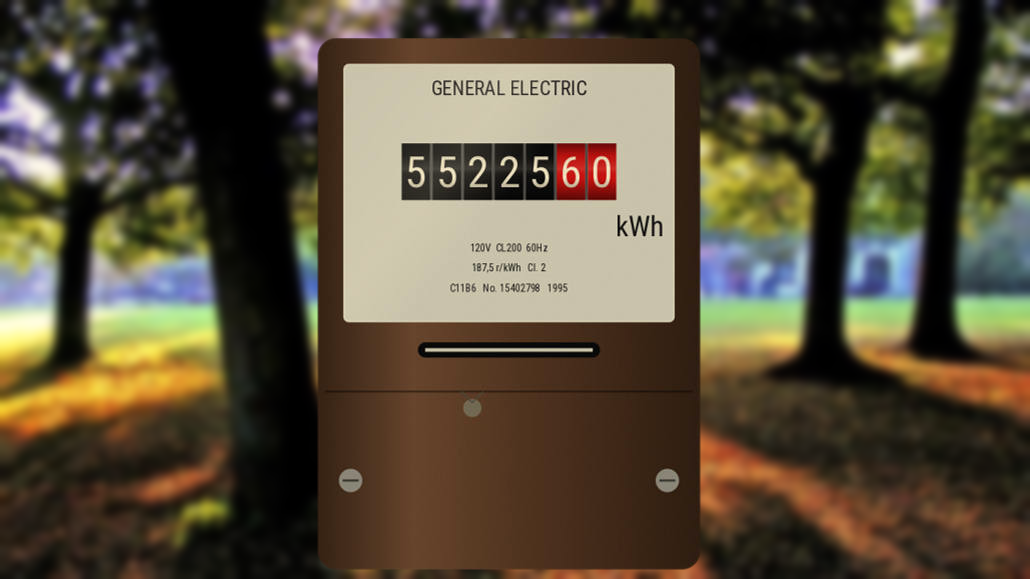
55225.60; kWh
